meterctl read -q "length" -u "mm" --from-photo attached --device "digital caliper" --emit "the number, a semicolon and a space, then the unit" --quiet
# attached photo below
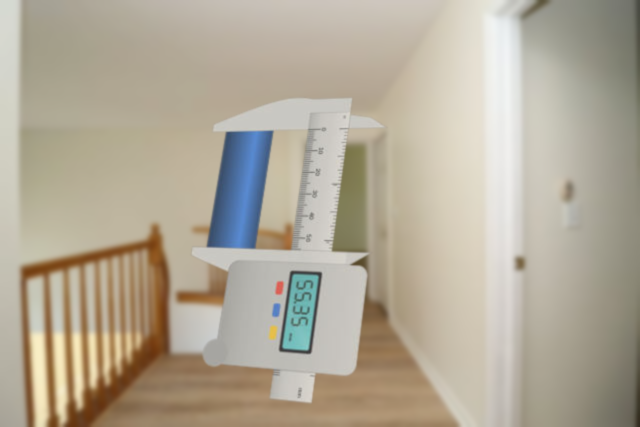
55.35; mm
